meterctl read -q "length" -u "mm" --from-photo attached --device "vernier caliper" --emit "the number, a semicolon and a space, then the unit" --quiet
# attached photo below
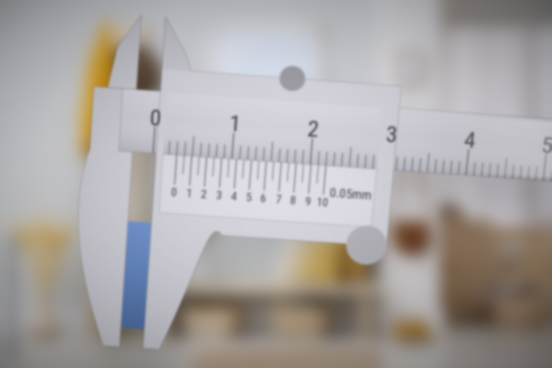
3.0; mm
